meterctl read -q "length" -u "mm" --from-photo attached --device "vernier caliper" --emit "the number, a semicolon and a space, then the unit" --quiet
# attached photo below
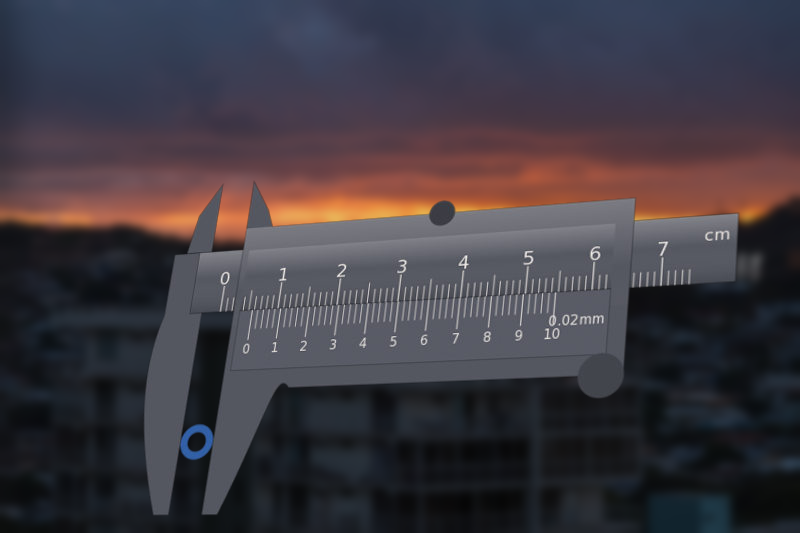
5.6; mm
